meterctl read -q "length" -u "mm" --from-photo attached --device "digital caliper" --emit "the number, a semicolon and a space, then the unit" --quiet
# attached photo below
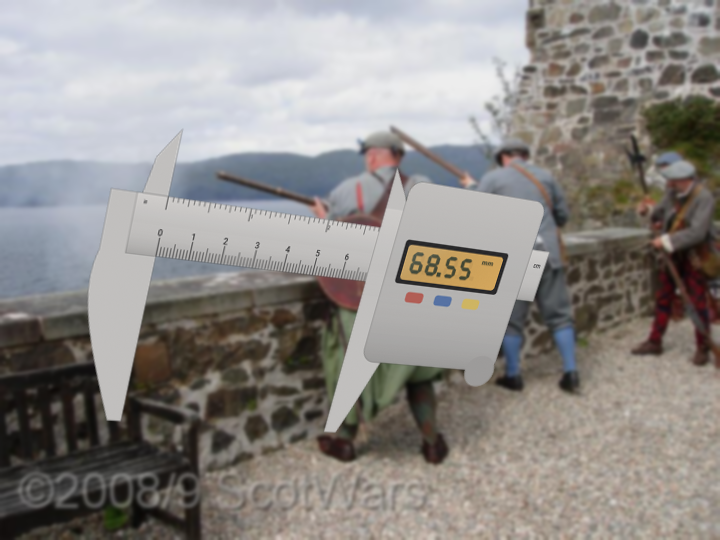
68.55; mm
